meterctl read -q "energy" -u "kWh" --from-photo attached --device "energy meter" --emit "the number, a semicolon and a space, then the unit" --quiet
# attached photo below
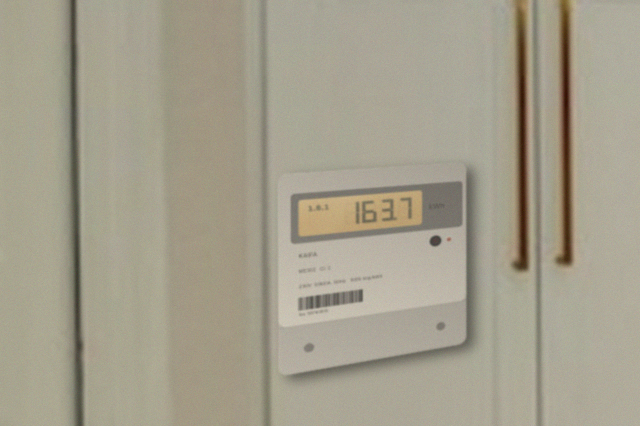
163.7; kWh
